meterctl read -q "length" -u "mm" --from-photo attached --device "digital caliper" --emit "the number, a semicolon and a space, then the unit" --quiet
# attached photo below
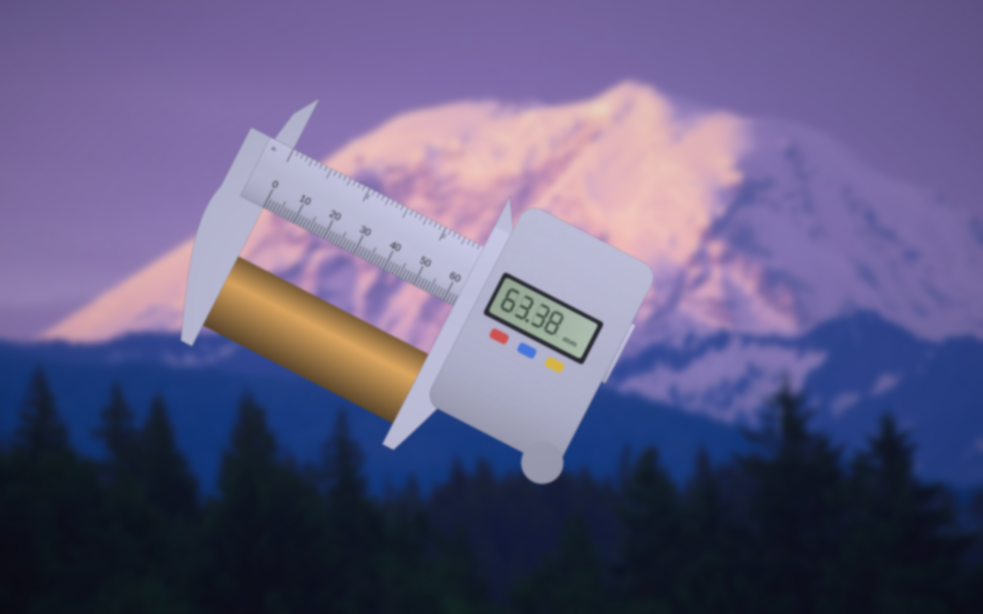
63.38; mm
